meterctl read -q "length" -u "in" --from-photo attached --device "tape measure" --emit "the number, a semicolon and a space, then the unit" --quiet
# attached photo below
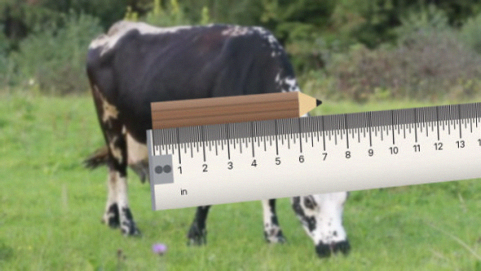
7; in
